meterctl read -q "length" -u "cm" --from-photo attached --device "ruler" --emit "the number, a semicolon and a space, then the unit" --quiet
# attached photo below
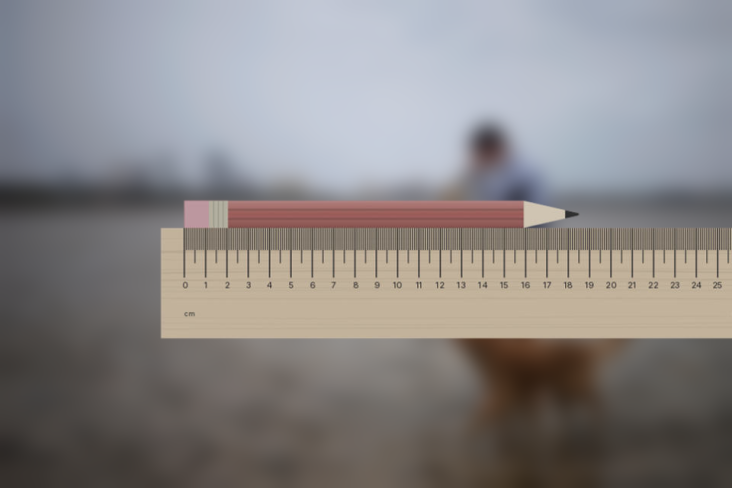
18.5; cm
